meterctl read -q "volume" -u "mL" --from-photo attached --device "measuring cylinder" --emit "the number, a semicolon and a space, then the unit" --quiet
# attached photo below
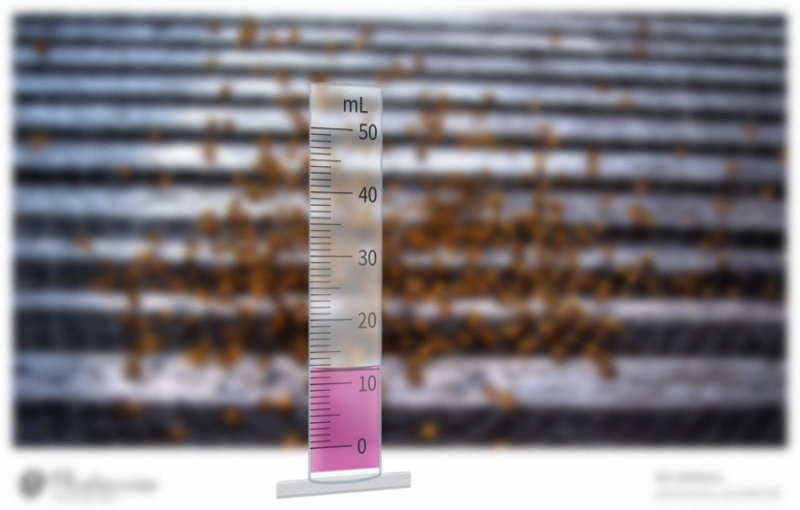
12; mL
